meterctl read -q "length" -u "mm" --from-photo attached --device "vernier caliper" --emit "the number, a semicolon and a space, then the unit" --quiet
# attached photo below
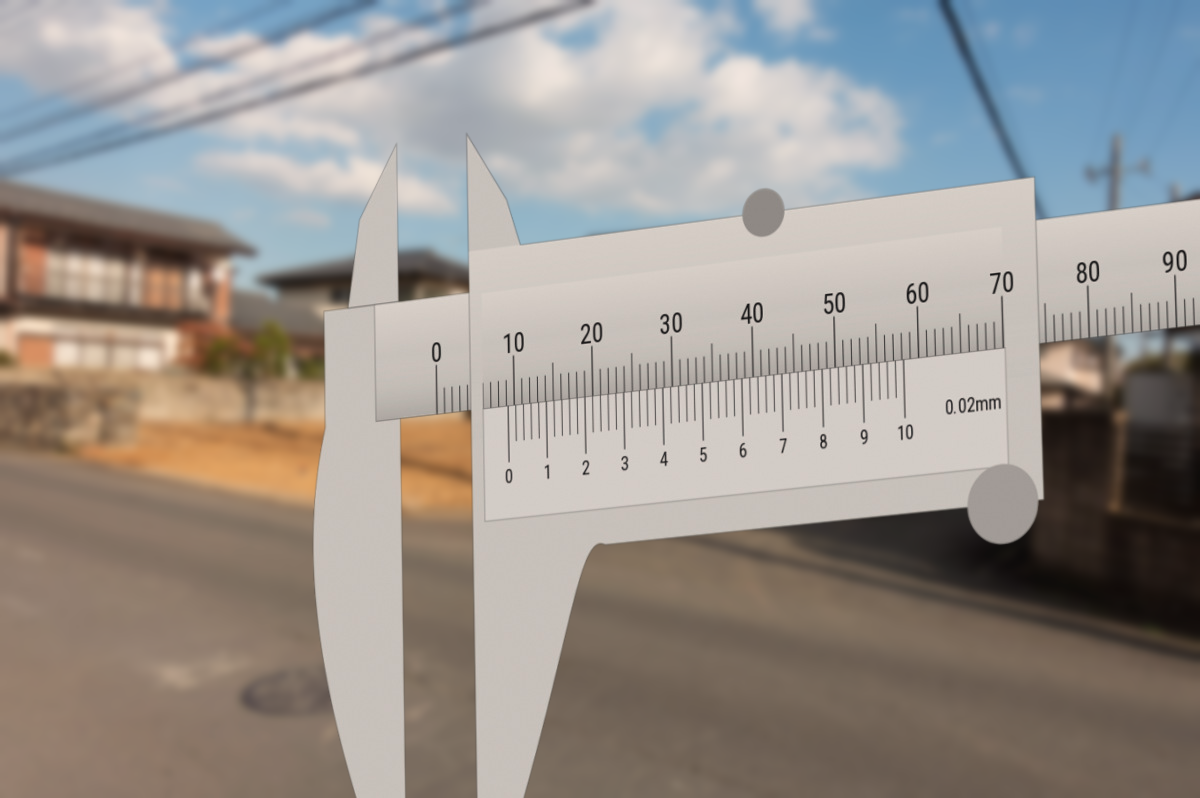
9.2; mm
